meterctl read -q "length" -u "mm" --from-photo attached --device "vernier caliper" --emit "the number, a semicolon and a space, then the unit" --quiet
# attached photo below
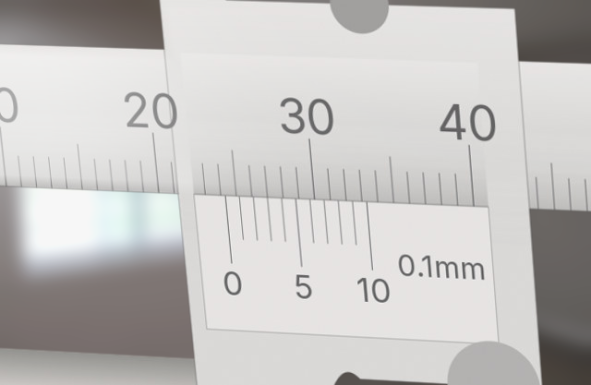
24.3; mm
